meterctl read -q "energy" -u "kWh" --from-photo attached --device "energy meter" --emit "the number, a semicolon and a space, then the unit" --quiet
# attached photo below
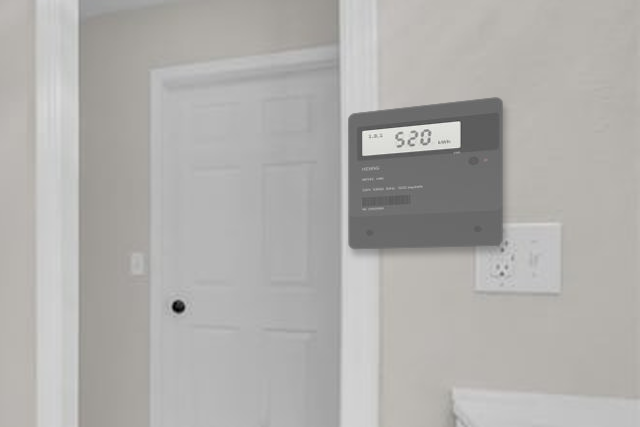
520; kWh
